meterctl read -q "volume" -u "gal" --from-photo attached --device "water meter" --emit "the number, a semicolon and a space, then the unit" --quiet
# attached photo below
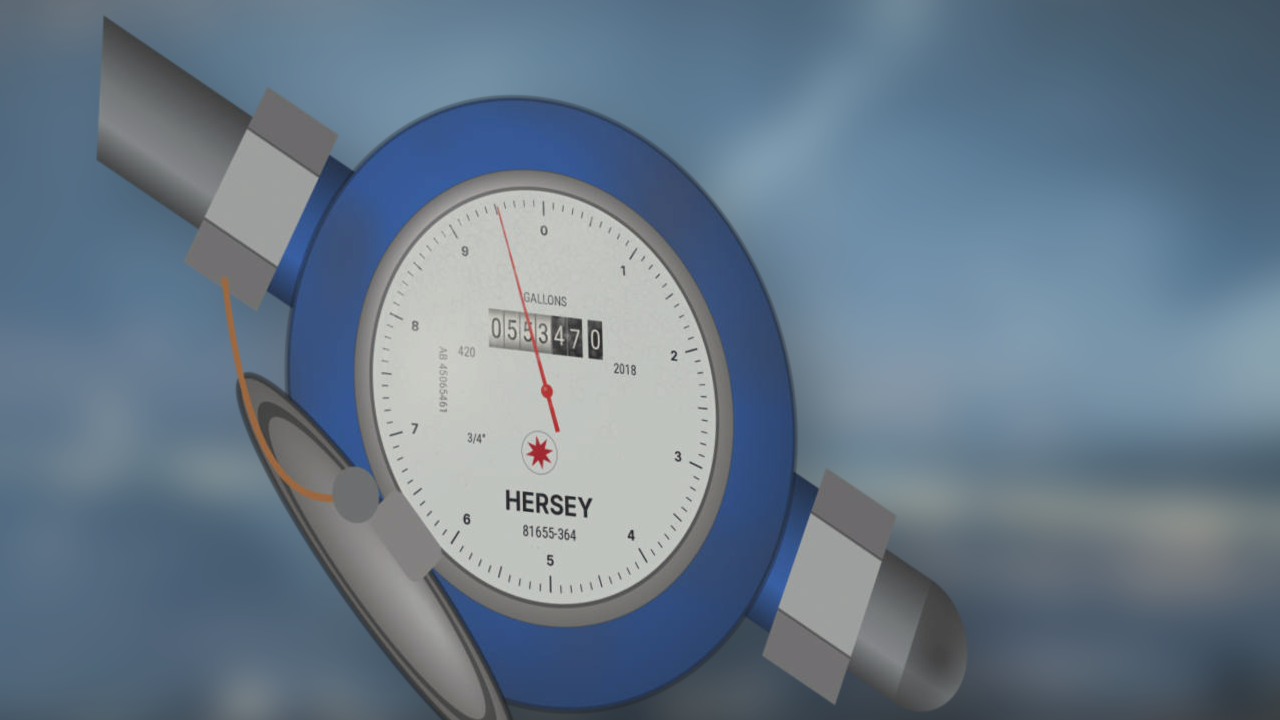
553469.5; gal
